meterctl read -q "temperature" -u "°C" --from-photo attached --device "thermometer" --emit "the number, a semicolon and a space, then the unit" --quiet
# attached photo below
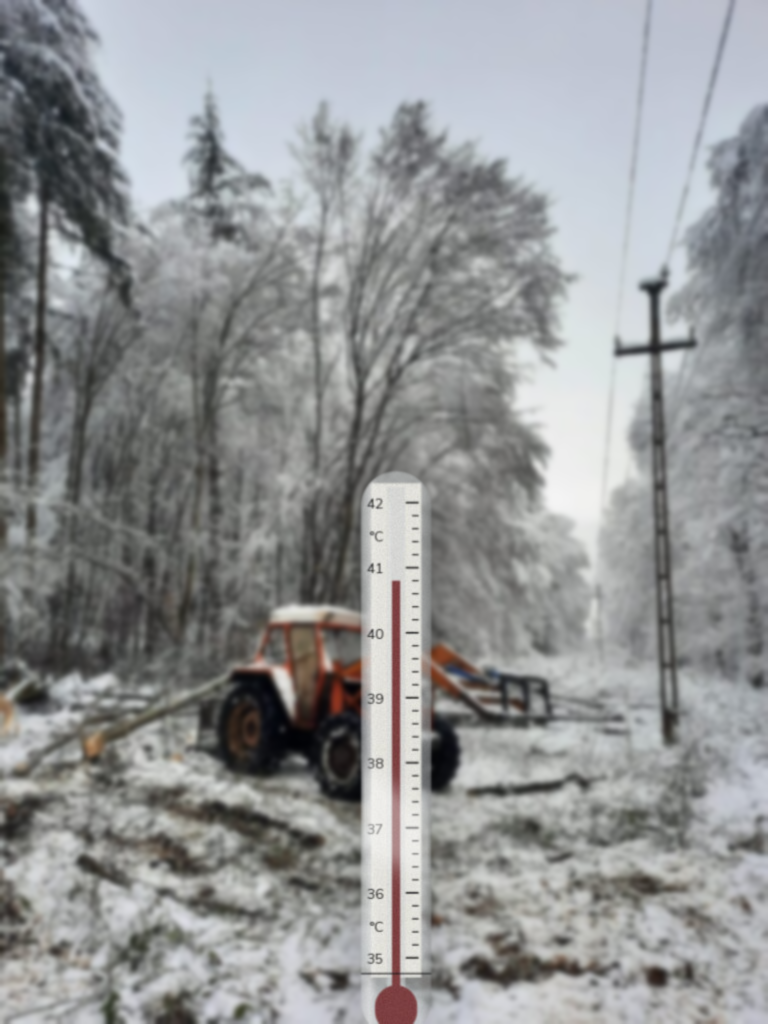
40.8; °C
